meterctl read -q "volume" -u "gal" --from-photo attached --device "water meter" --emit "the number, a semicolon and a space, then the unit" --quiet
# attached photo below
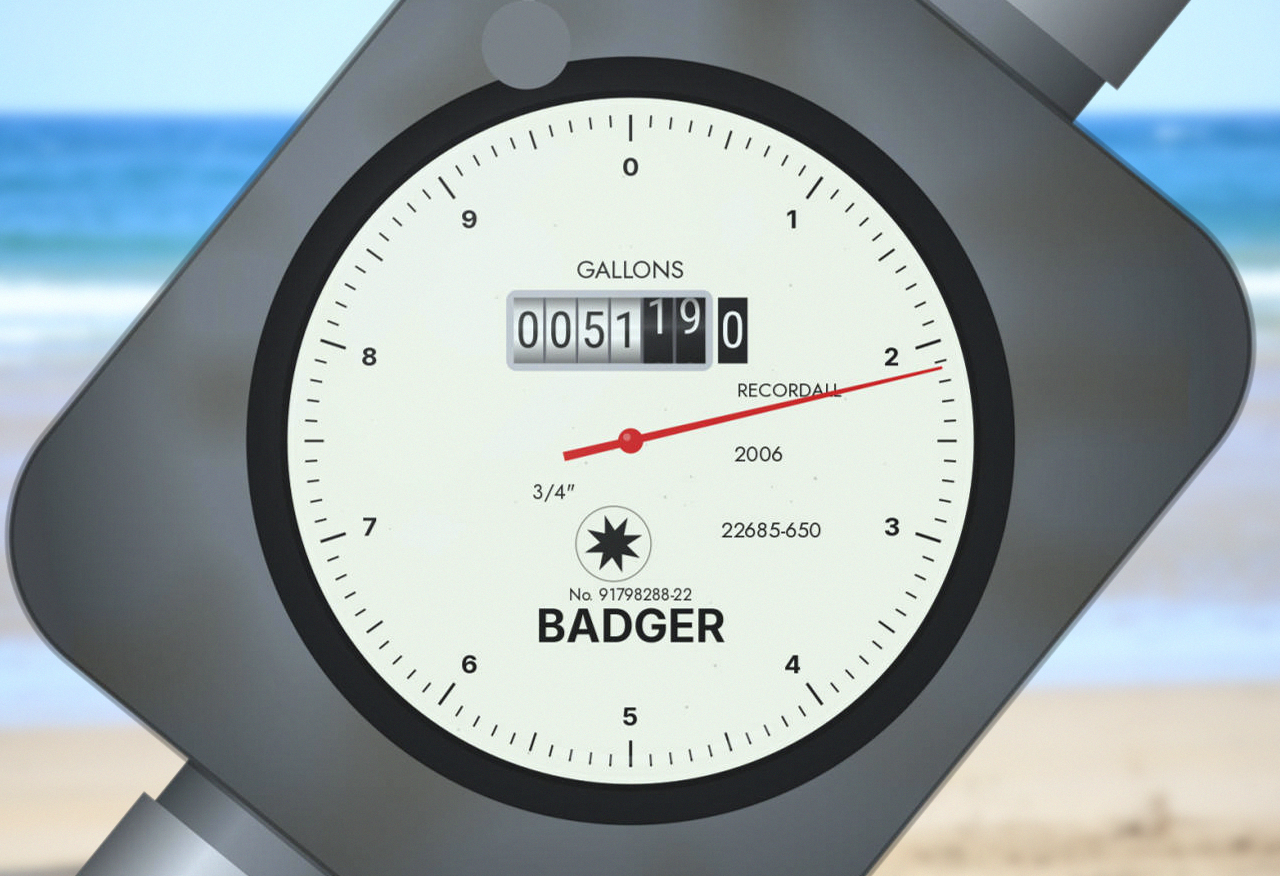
51192.1; gal
